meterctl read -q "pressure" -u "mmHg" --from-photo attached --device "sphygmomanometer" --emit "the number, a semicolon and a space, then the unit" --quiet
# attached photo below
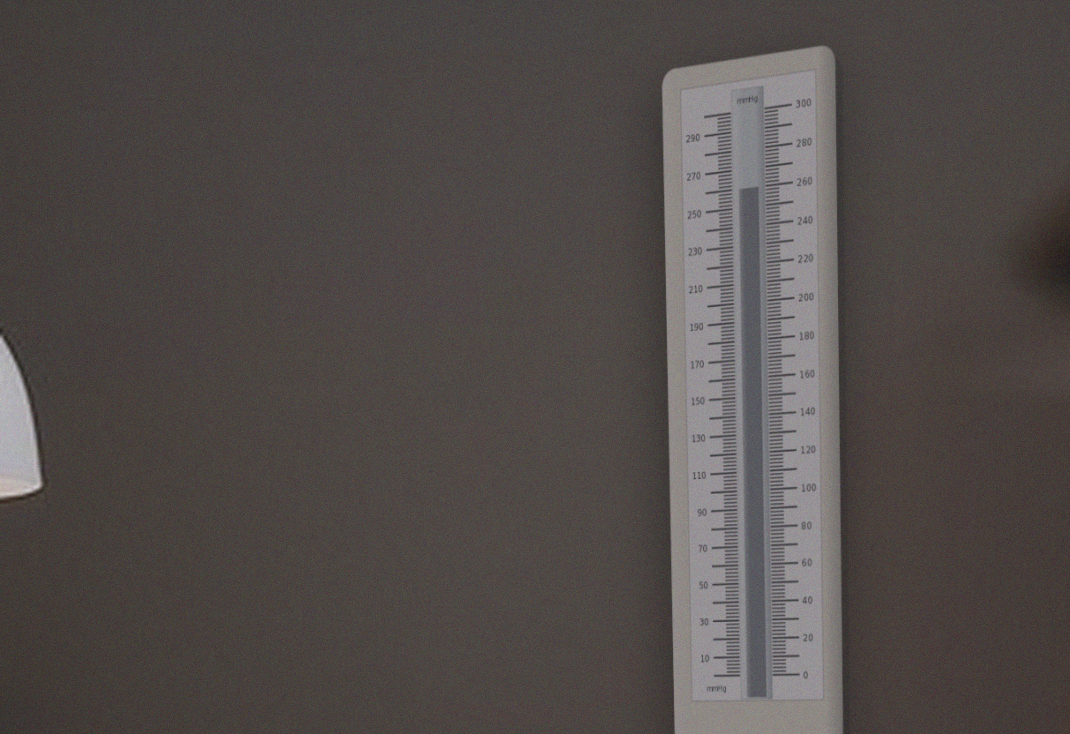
260; mmHg
